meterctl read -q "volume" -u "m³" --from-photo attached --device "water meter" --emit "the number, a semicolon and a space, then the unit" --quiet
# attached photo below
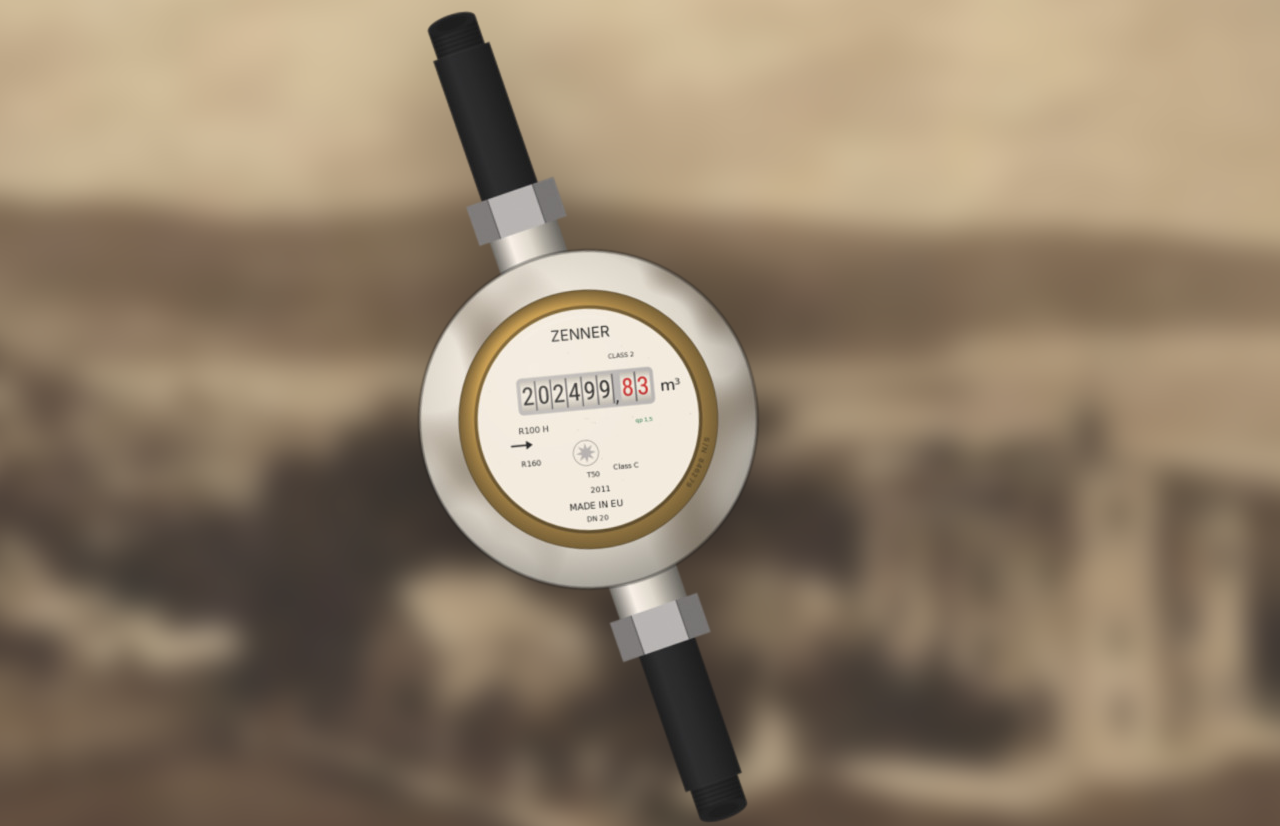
202499.83; m³
